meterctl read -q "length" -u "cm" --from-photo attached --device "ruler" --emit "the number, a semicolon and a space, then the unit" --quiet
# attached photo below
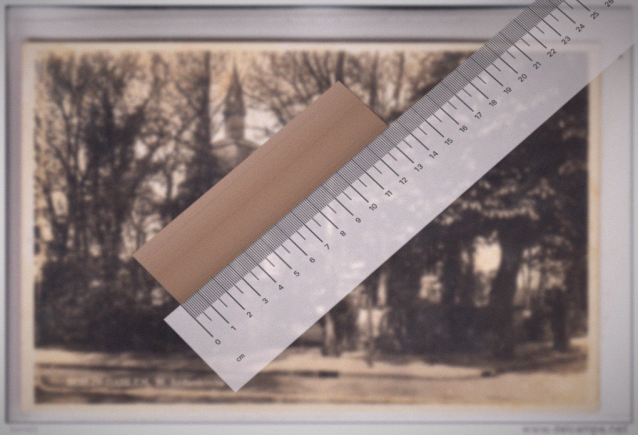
13.5; cm
